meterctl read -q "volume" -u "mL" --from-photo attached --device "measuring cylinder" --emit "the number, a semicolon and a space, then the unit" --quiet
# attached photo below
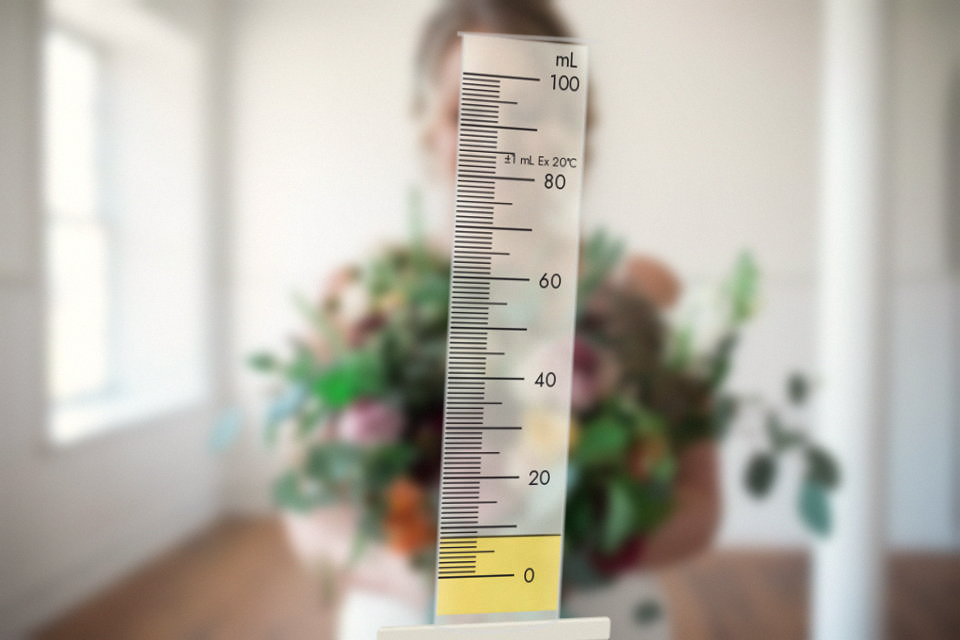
8; mL
